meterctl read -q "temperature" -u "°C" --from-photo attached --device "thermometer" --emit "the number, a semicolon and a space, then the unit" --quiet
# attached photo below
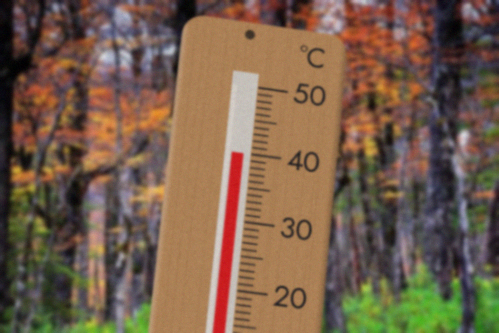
40; °C
